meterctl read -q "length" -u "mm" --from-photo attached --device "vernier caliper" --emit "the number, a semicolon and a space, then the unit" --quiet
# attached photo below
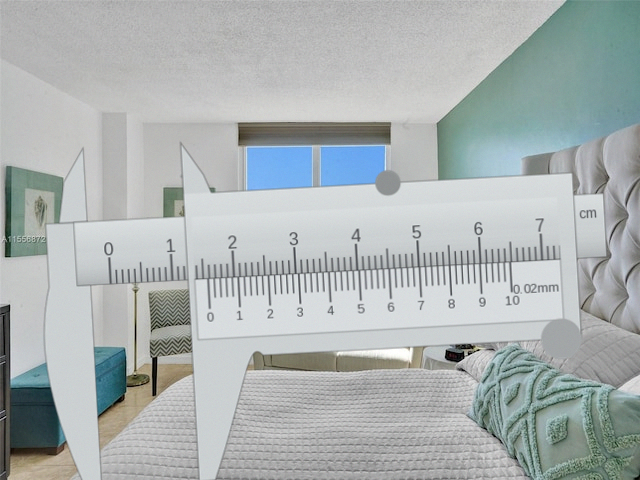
15.8; mm
